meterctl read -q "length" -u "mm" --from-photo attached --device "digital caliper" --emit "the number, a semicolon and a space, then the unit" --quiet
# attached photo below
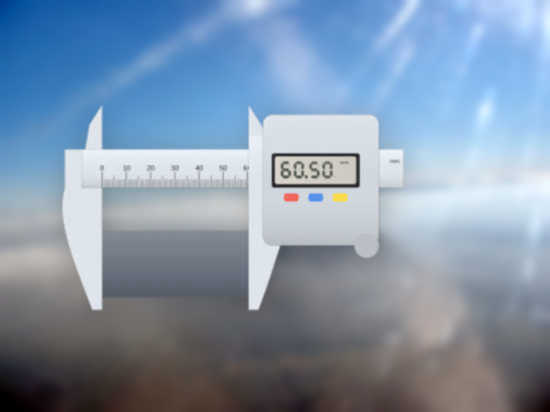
60.50; mm
